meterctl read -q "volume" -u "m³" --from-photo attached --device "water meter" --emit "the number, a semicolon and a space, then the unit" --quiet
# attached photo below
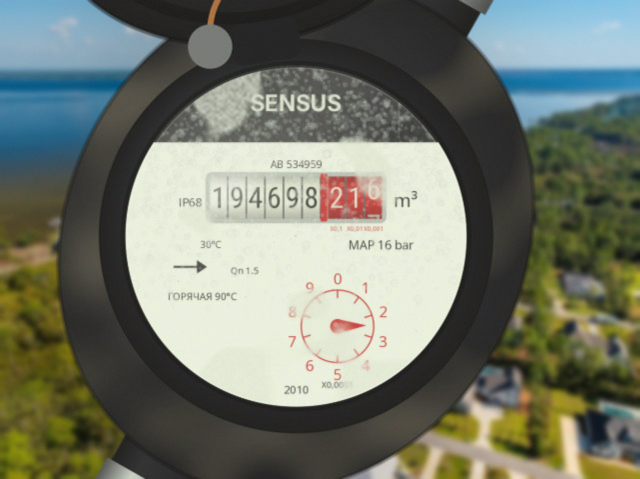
194698.2162; m³
